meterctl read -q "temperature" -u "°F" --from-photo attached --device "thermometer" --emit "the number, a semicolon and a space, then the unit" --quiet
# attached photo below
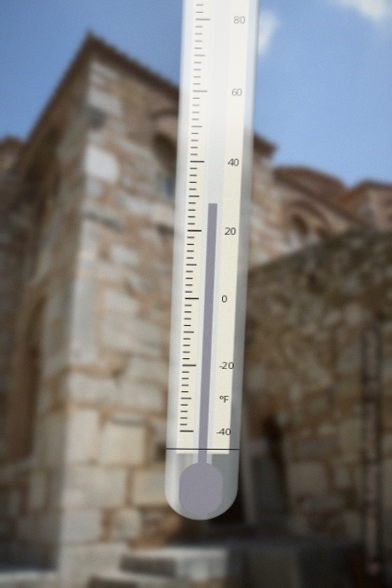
28; °F
